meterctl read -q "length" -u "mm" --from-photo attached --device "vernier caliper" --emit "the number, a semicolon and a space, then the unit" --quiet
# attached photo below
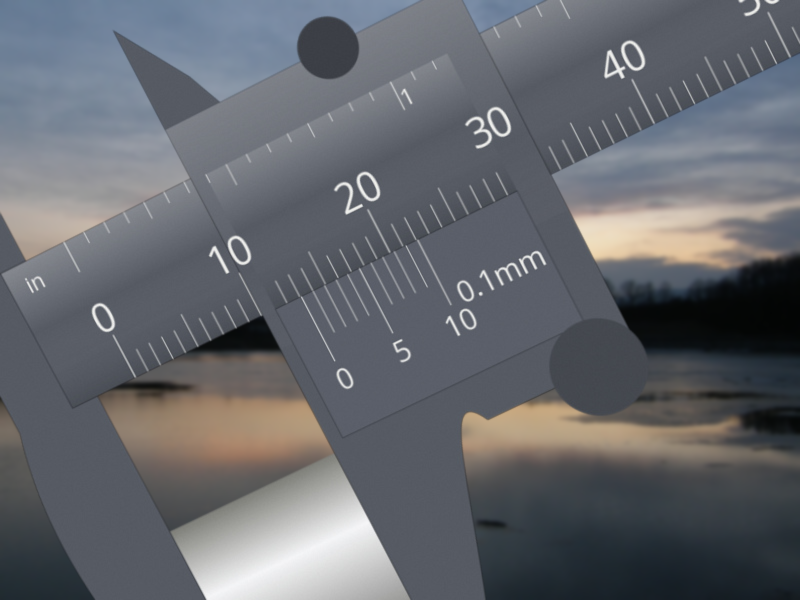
13.1; mm
